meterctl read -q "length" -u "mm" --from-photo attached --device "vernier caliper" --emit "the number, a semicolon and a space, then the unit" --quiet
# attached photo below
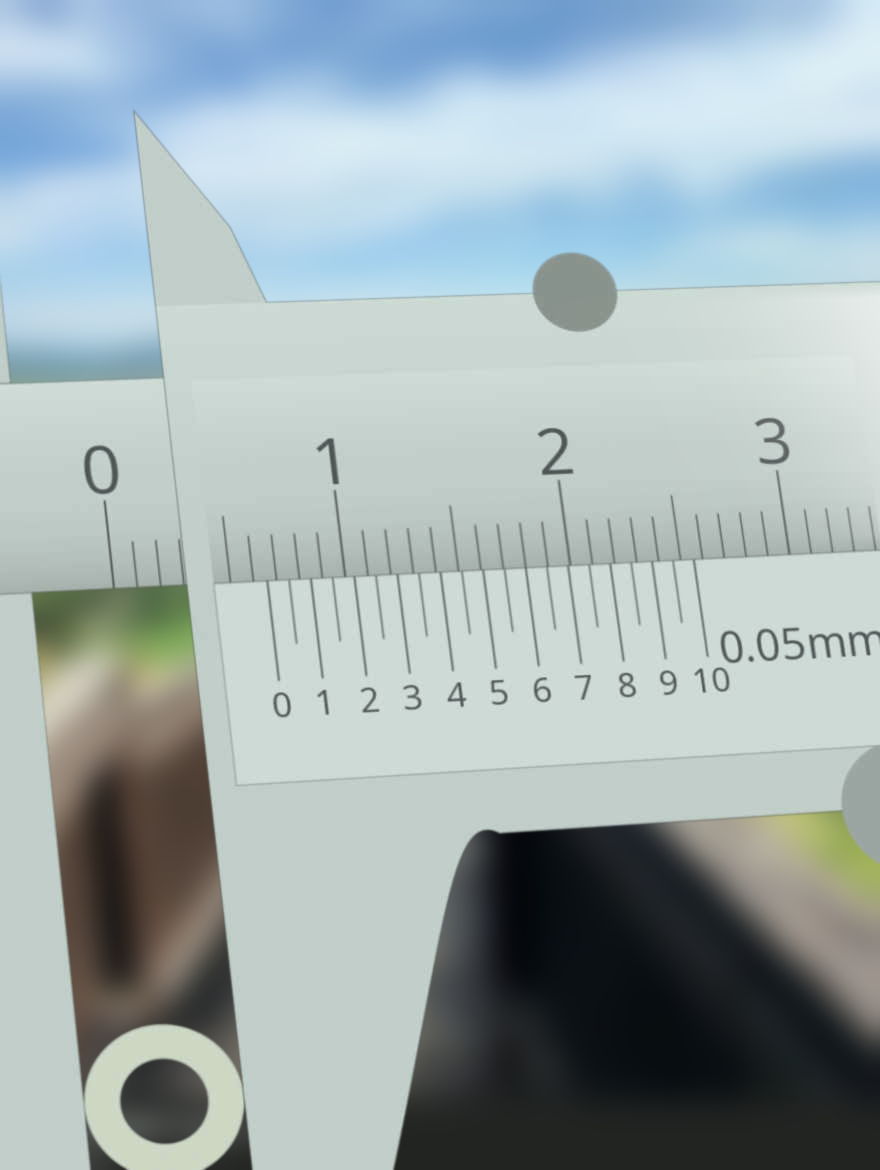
6.6; mm
